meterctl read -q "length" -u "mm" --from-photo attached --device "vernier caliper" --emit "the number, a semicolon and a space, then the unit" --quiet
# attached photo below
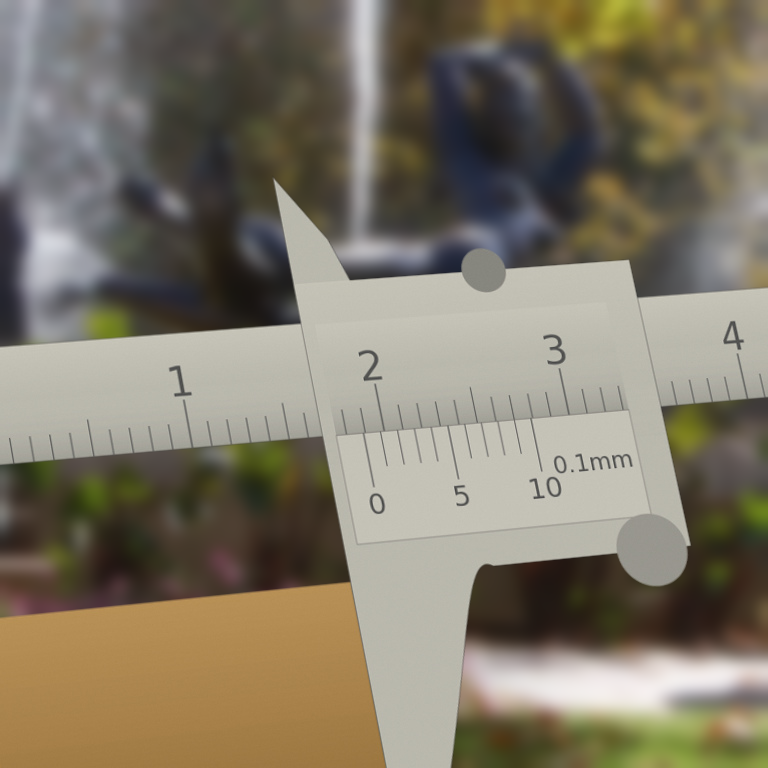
18.9; mm
